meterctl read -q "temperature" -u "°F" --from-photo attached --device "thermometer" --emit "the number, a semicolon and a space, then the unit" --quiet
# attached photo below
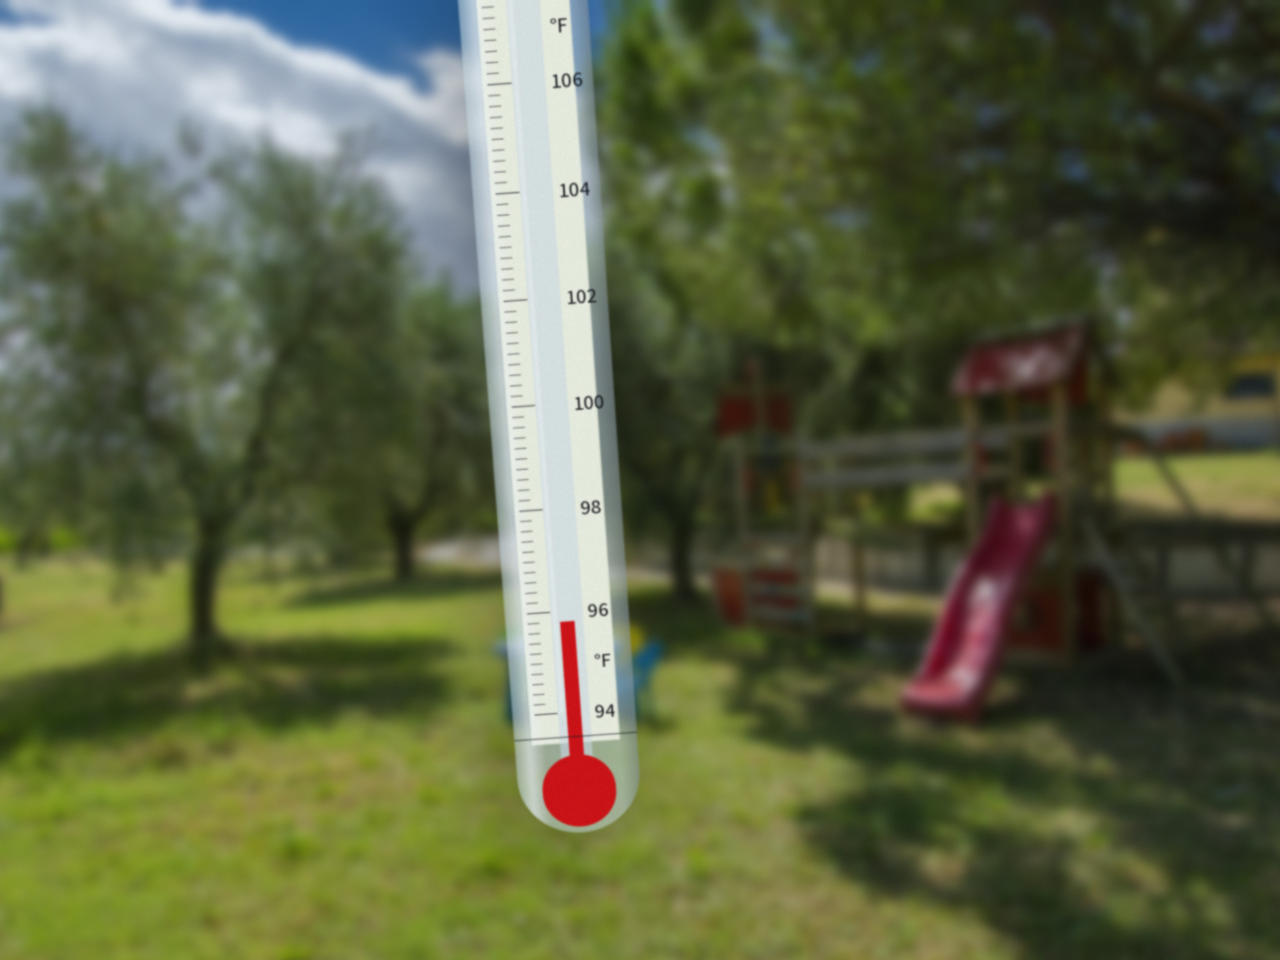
95.8; °F
